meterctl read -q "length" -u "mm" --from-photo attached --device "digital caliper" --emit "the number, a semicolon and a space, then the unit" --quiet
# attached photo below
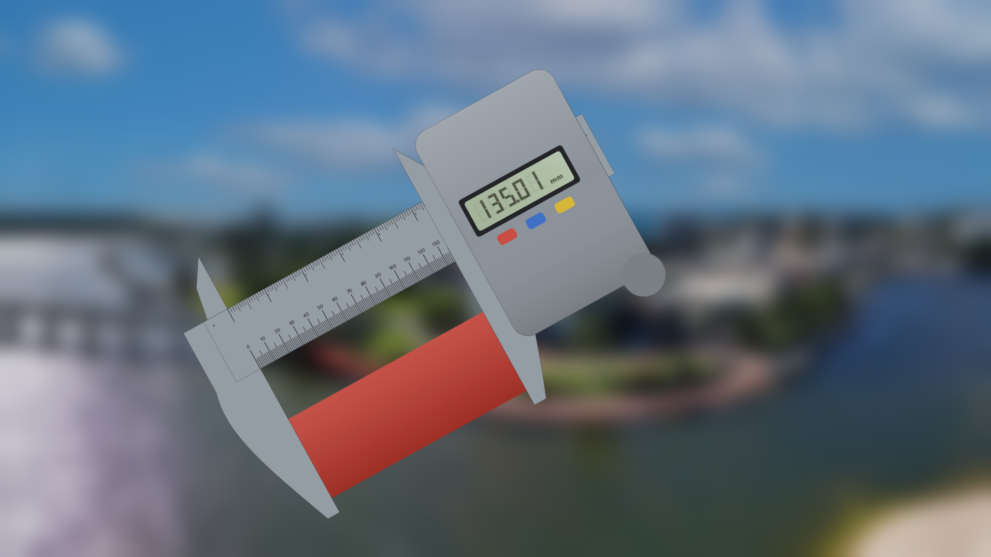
135.01; mm
